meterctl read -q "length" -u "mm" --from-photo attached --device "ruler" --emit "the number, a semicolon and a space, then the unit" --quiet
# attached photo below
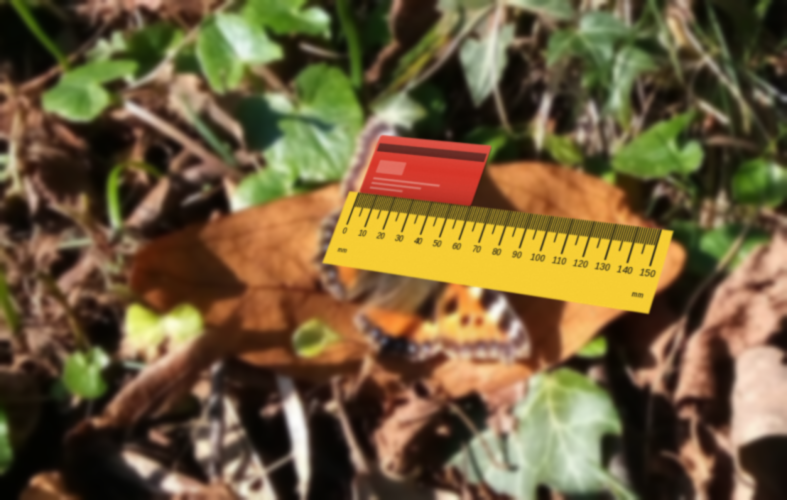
60; mm
